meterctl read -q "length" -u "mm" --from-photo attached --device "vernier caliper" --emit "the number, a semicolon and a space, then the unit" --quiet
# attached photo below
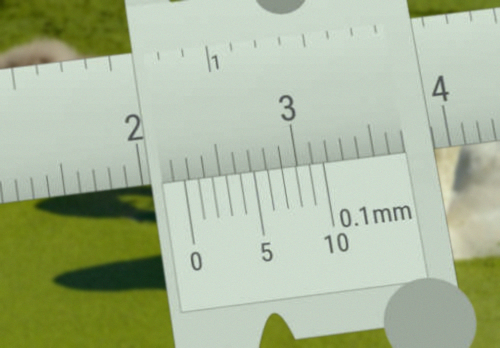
22.7; mm
